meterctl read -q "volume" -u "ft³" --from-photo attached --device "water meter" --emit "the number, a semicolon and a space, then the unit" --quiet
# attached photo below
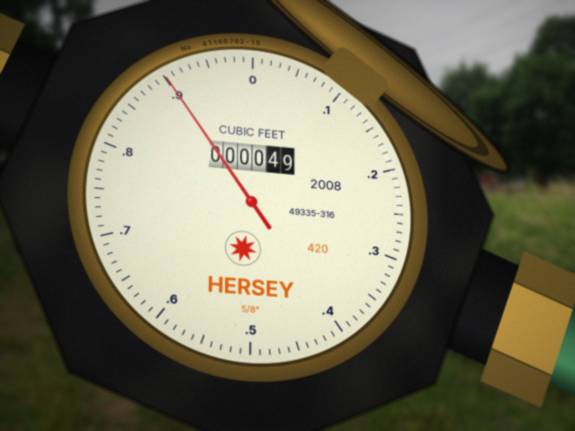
48.90; ft³
